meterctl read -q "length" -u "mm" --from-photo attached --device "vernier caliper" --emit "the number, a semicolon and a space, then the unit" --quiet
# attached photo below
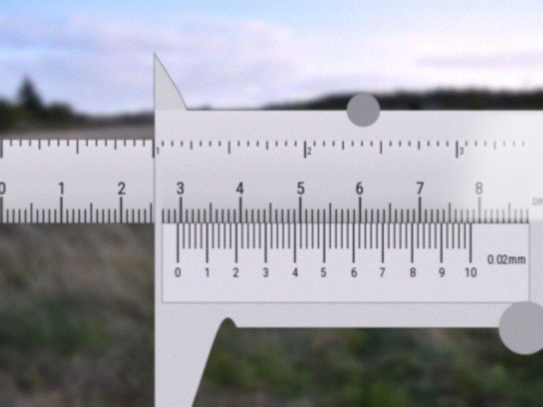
29.5; mm
